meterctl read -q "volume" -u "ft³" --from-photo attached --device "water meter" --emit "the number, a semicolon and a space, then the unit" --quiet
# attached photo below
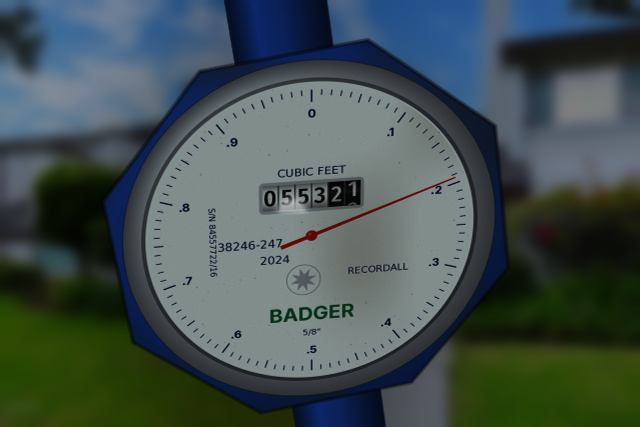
55321.19; ft³
